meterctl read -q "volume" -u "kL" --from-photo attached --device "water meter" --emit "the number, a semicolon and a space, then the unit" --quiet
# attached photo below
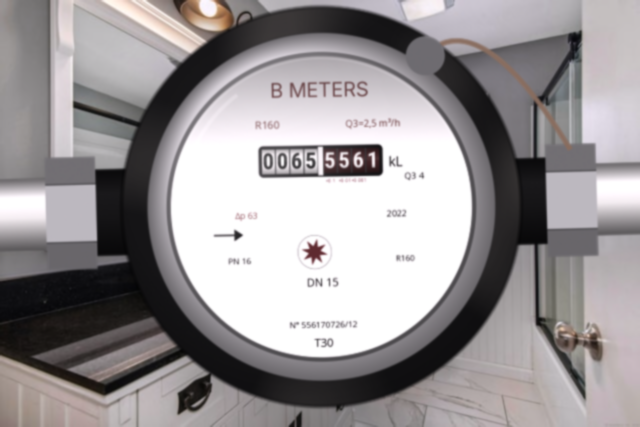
65.5561; kL
